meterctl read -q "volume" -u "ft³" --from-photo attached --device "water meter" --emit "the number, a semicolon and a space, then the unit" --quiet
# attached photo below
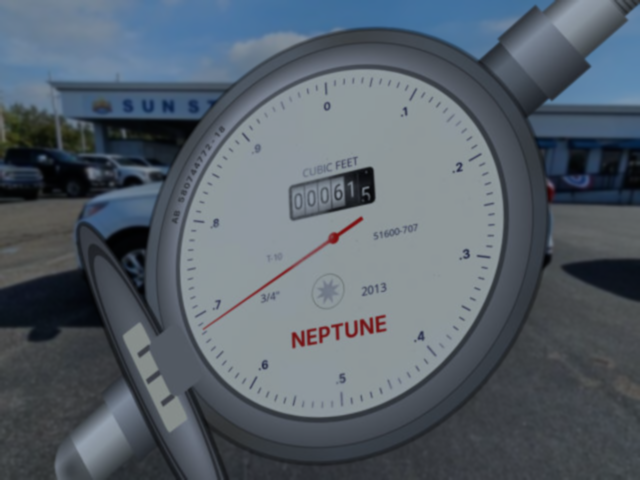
614.68; ft³
